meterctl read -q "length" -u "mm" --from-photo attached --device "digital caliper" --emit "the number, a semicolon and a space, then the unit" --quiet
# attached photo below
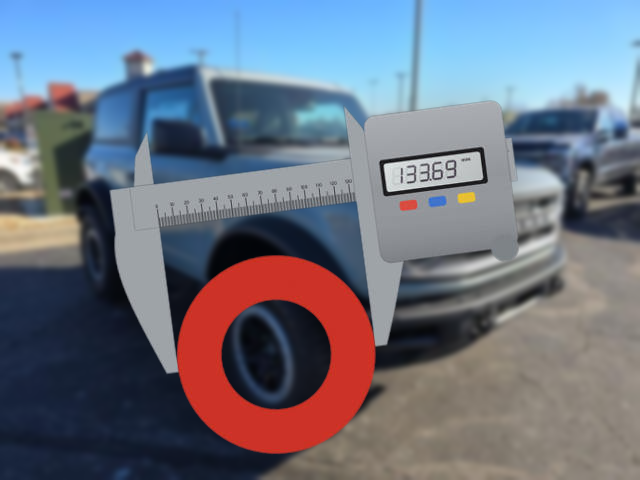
133.69; mm
